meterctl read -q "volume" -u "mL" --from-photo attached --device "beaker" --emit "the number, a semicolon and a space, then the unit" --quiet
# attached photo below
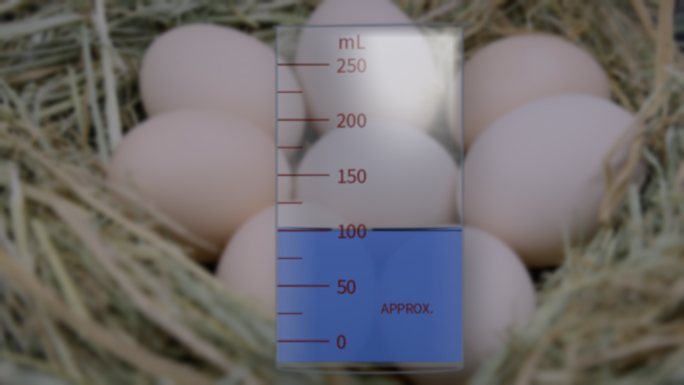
100; mL
